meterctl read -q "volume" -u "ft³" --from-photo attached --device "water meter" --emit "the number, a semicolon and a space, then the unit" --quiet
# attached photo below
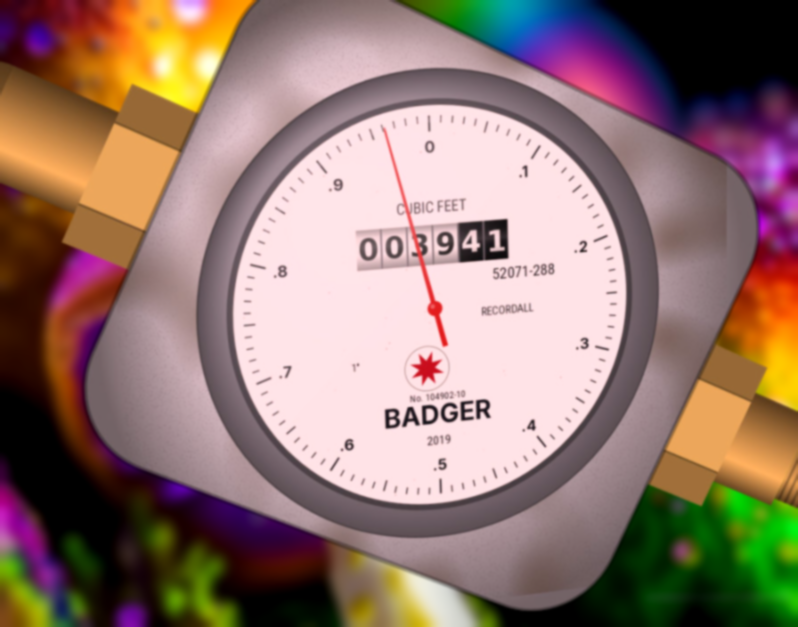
3940.96; ft³
